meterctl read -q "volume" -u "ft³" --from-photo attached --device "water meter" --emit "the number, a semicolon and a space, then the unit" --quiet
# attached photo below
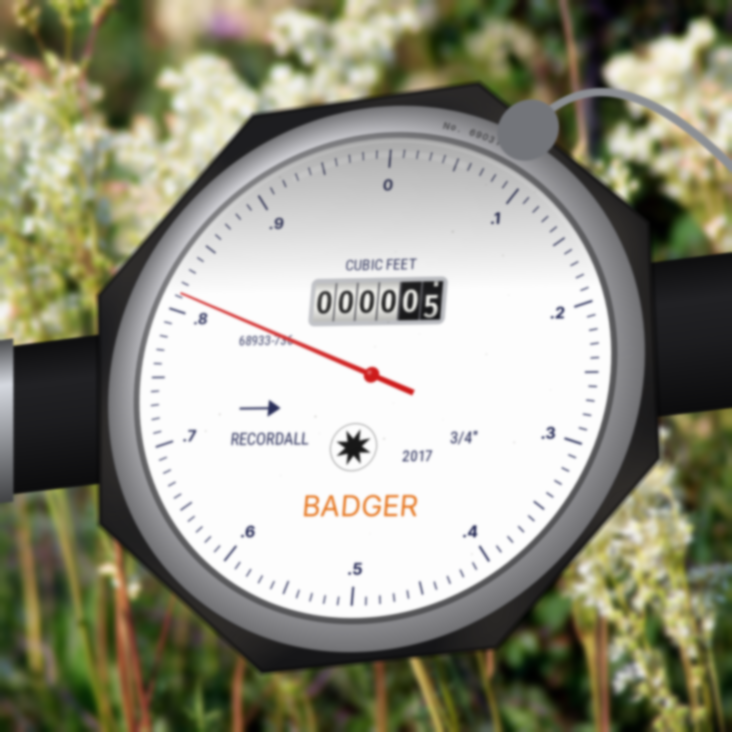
4.81; ft³
